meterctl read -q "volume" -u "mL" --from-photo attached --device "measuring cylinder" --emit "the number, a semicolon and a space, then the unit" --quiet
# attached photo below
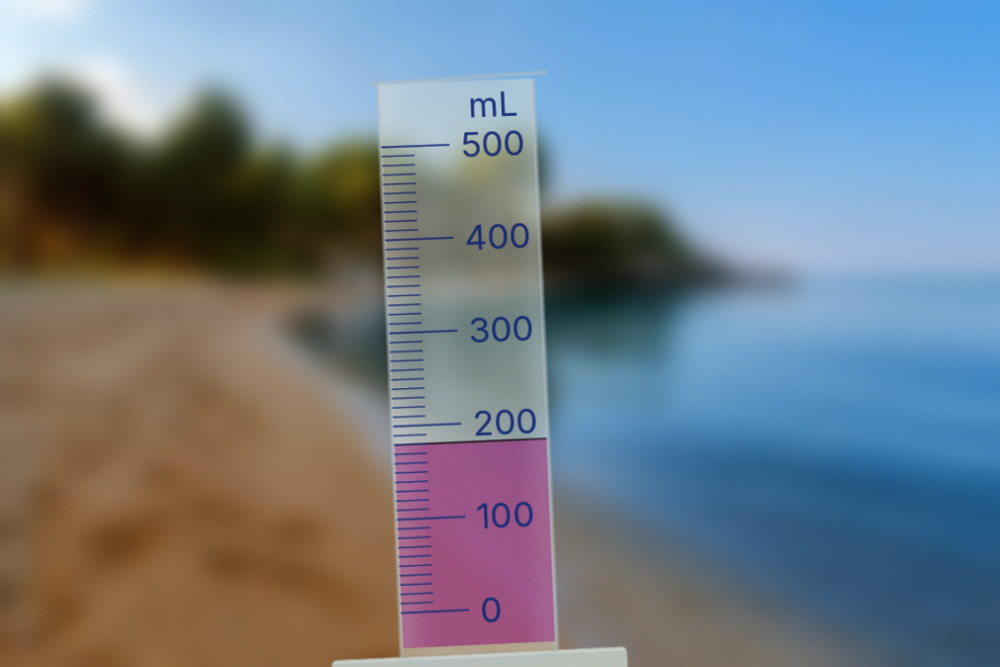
180; mL
